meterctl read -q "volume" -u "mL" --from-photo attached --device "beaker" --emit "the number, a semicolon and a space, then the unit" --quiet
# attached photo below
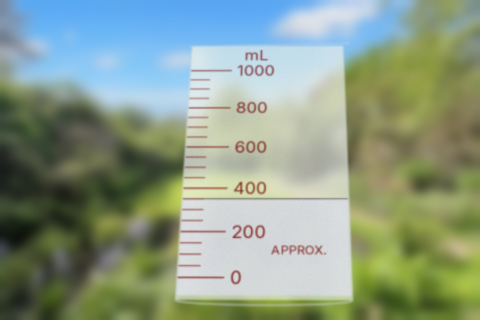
350; mL
